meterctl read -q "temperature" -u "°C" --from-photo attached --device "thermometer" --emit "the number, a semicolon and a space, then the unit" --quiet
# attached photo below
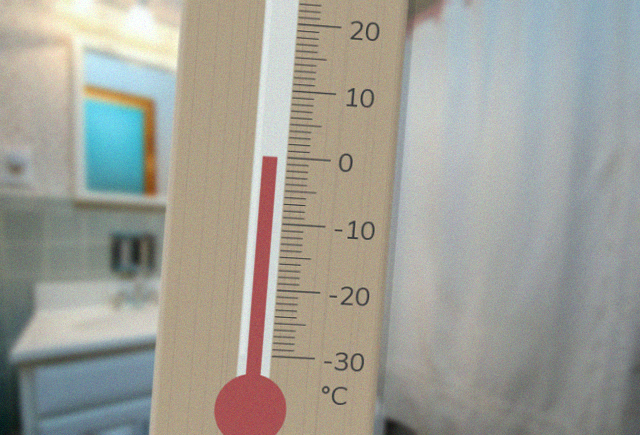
0; °C
